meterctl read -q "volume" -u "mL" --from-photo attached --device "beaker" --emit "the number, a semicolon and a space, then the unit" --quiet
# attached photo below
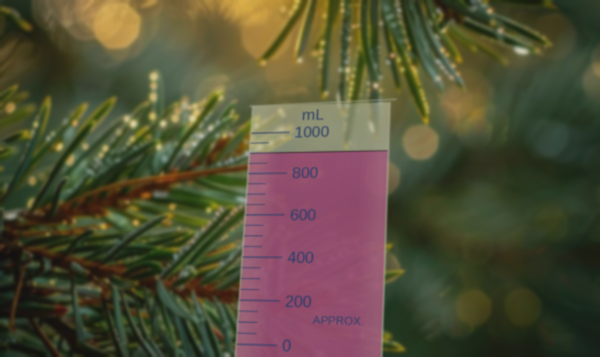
900; mL
